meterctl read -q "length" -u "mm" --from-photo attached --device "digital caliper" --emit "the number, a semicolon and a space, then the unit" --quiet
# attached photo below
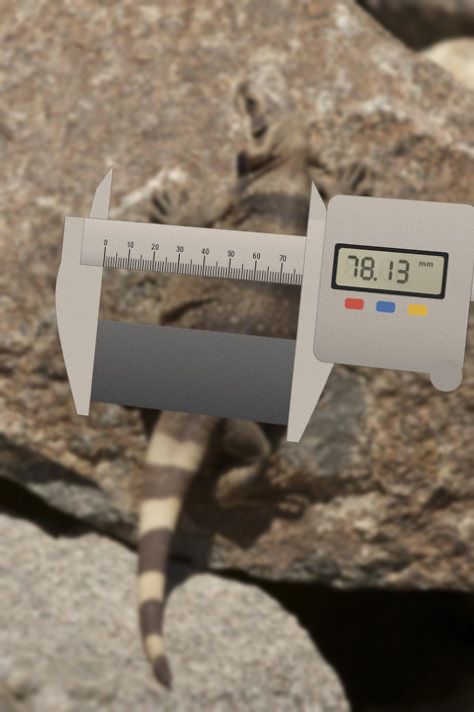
78.13; mm
